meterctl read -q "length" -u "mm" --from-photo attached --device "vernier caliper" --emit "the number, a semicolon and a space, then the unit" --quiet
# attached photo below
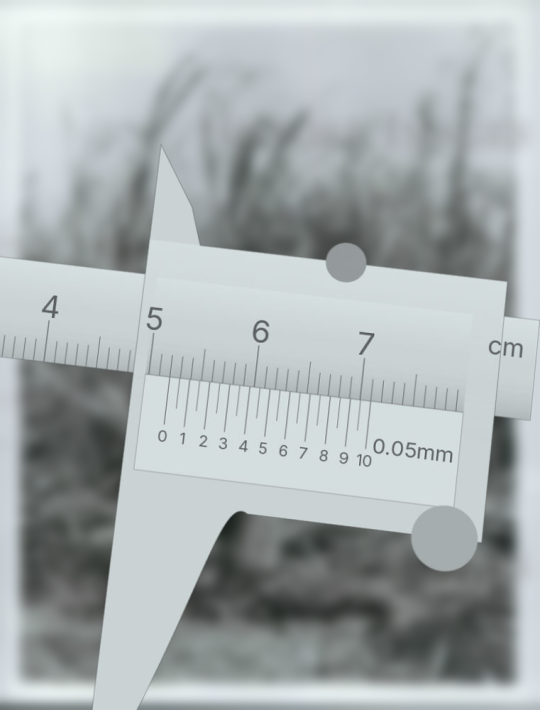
52.0; mm
